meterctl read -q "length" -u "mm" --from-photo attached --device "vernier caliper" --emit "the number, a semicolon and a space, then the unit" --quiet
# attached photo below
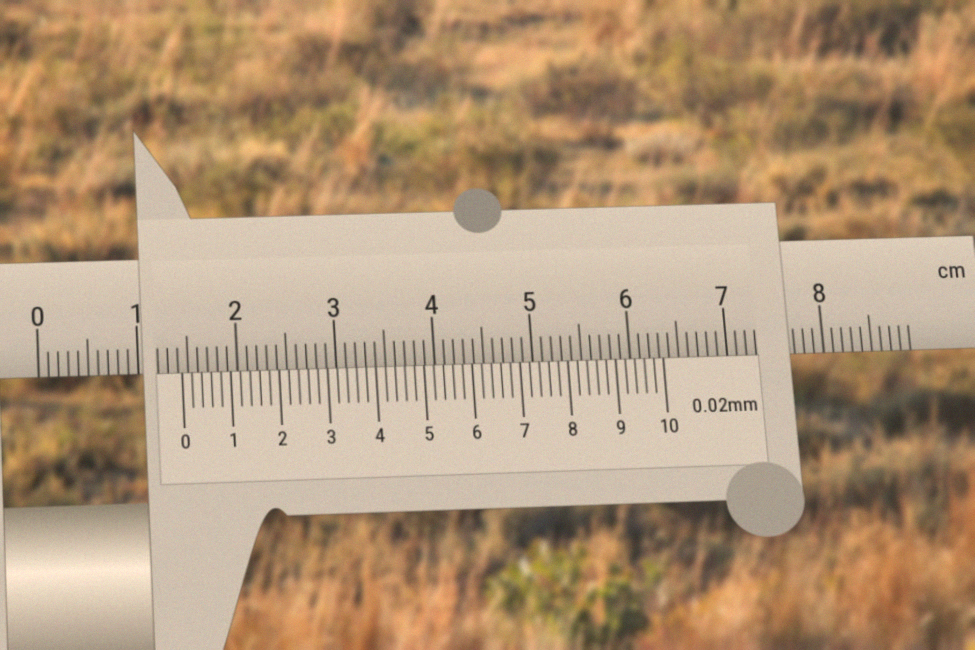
14.4; mm
